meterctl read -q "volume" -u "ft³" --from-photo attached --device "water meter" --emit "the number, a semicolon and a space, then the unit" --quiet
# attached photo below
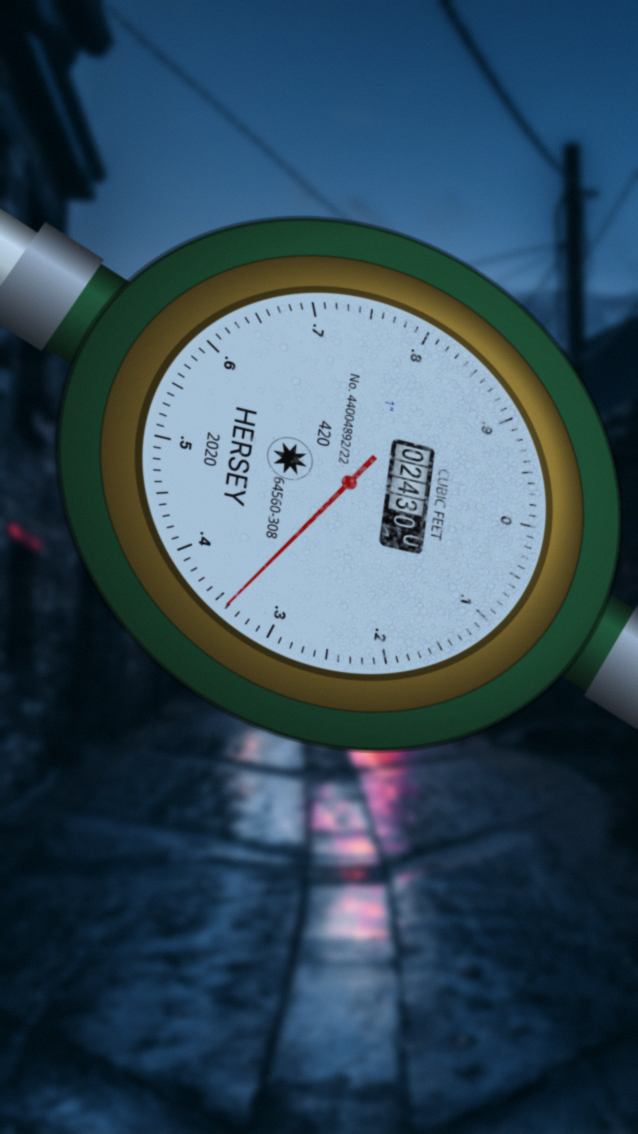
24300.34; ft³
